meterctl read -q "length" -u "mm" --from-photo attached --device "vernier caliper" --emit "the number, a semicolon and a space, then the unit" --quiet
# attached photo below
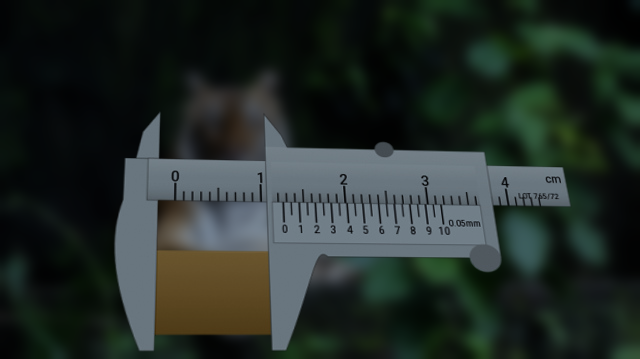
12.6; mm
